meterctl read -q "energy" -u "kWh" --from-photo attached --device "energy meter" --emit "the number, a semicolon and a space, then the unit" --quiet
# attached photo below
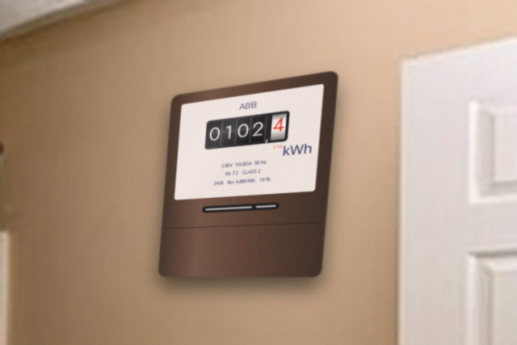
102.4; kWh
